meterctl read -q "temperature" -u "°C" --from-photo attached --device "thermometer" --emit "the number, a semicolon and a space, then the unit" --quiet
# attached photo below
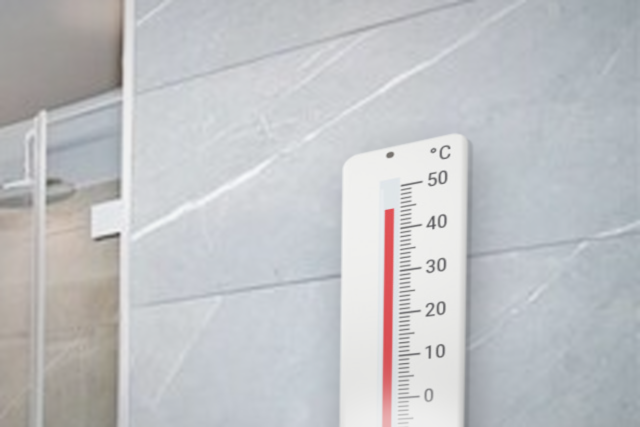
45; °C
